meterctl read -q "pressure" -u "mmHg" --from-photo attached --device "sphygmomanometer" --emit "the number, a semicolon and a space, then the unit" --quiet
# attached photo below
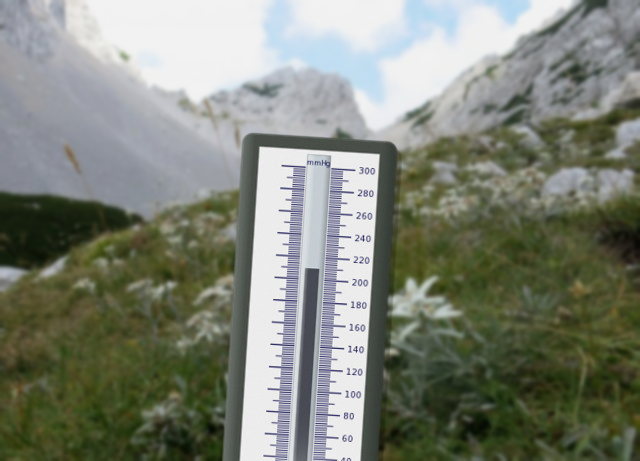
210; mmHg
